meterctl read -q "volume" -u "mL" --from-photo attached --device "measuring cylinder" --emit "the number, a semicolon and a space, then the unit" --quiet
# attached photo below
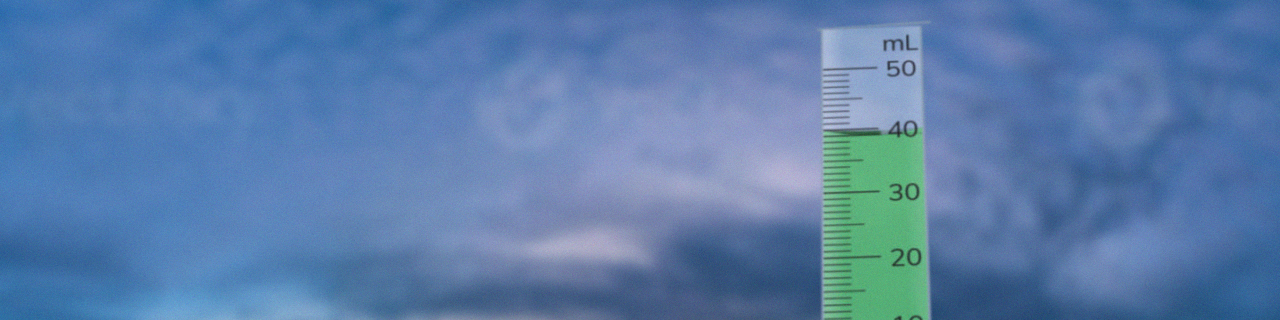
39; mL
